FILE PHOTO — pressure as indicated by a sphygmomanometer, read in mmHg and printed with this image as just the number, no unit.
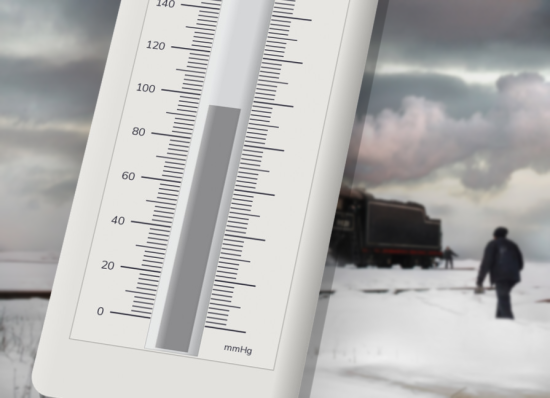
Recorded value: 96
